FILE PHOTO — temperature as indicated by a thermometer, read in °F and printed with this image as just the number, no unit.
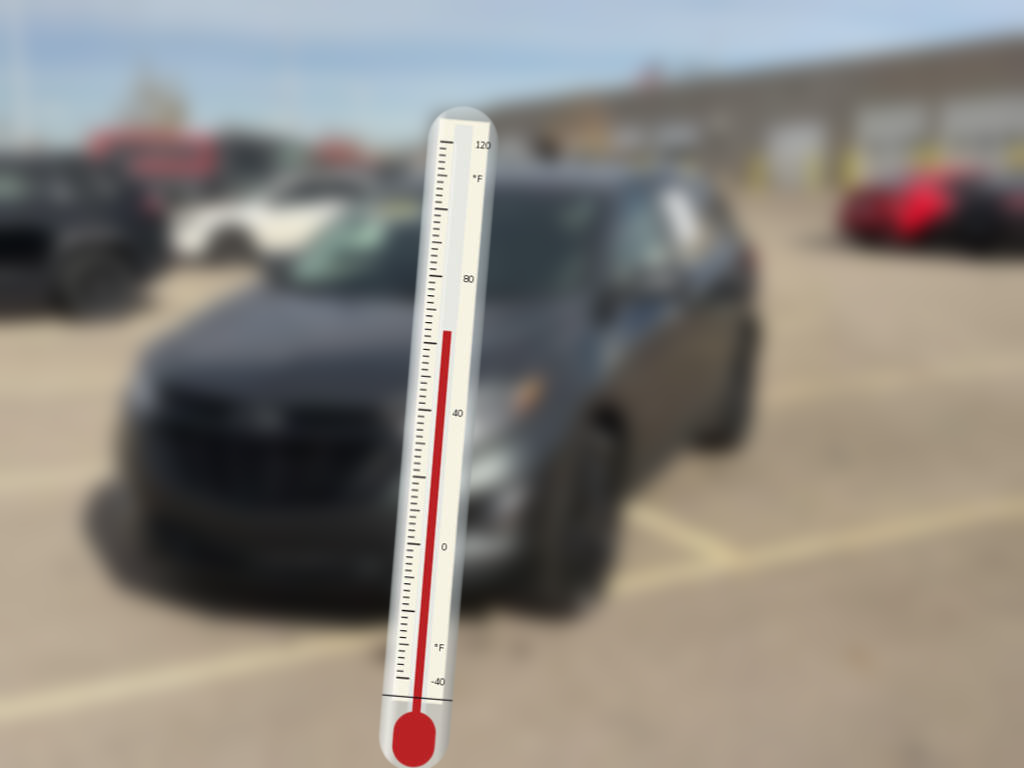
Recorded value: 64
